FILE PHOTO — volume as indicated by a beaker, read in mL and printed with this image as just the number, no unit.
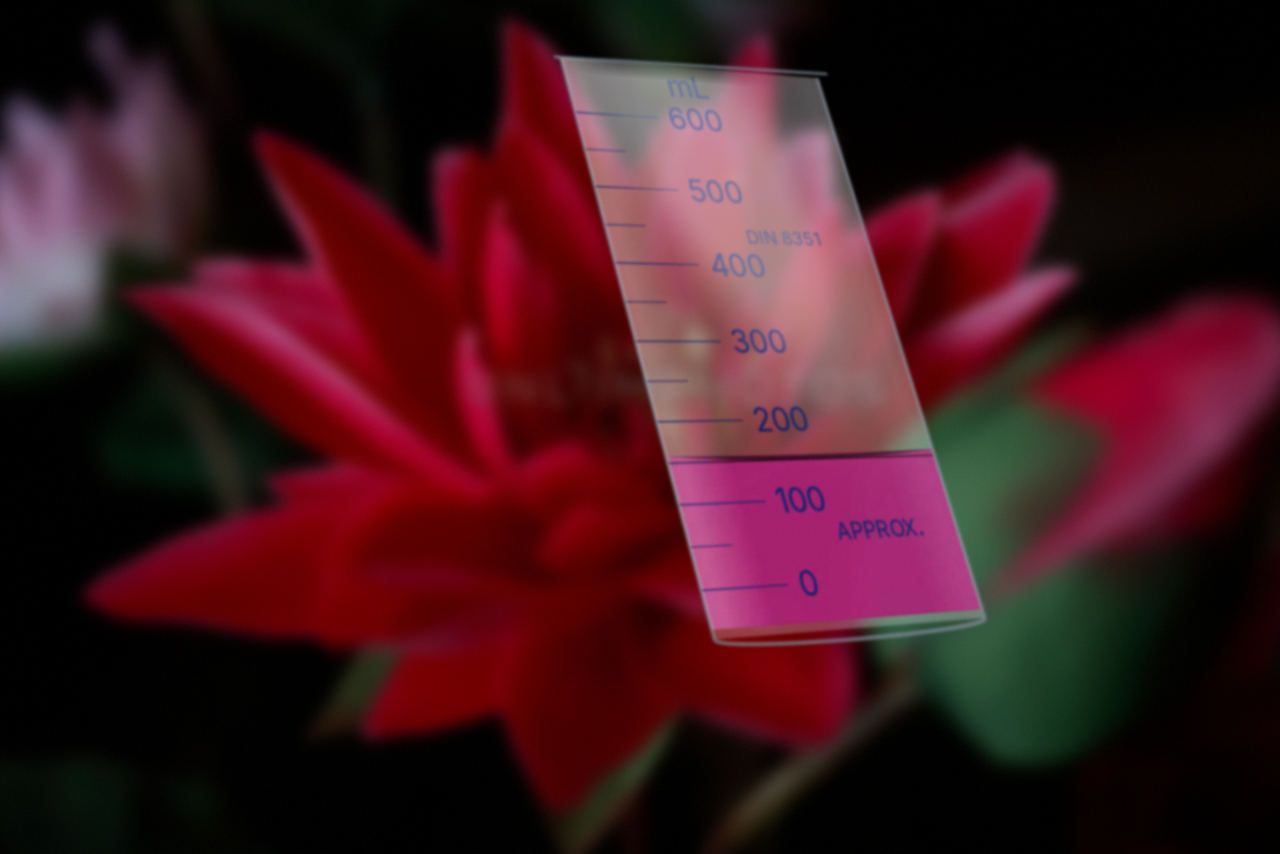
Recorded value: 150
